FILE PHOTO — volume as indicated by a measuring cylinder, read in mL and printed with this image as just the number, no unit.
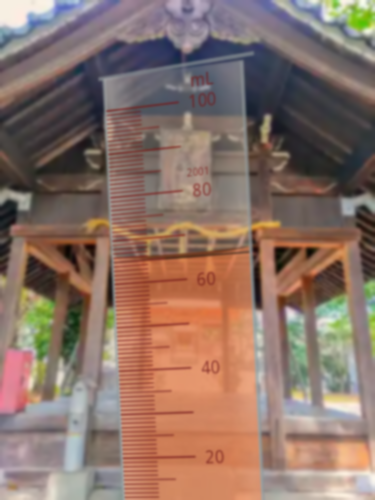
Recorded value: 65
